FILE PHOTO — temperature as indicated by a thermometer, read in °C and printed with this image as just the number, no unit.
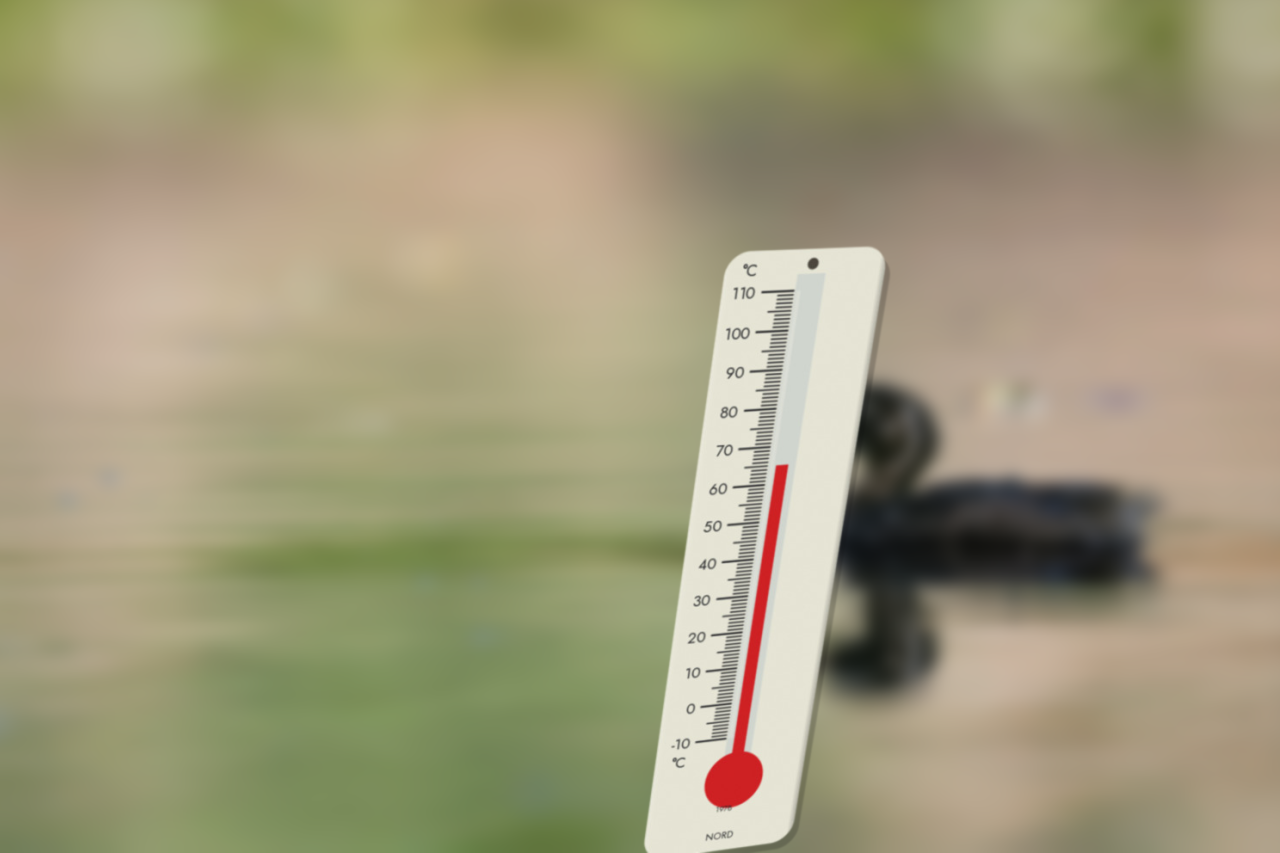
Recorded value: 65
